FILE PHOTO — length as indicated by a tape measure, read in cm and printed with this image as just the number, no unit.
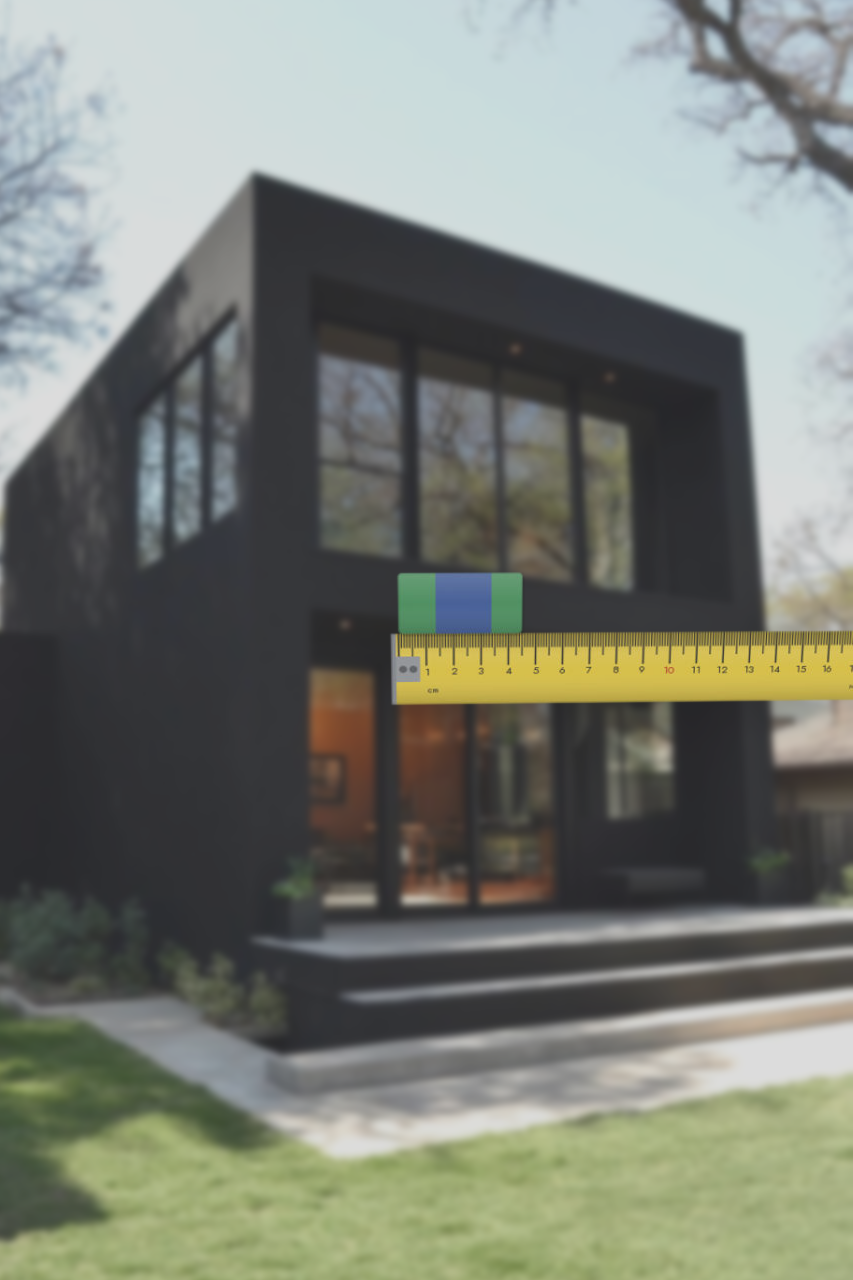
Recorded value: 4.5
